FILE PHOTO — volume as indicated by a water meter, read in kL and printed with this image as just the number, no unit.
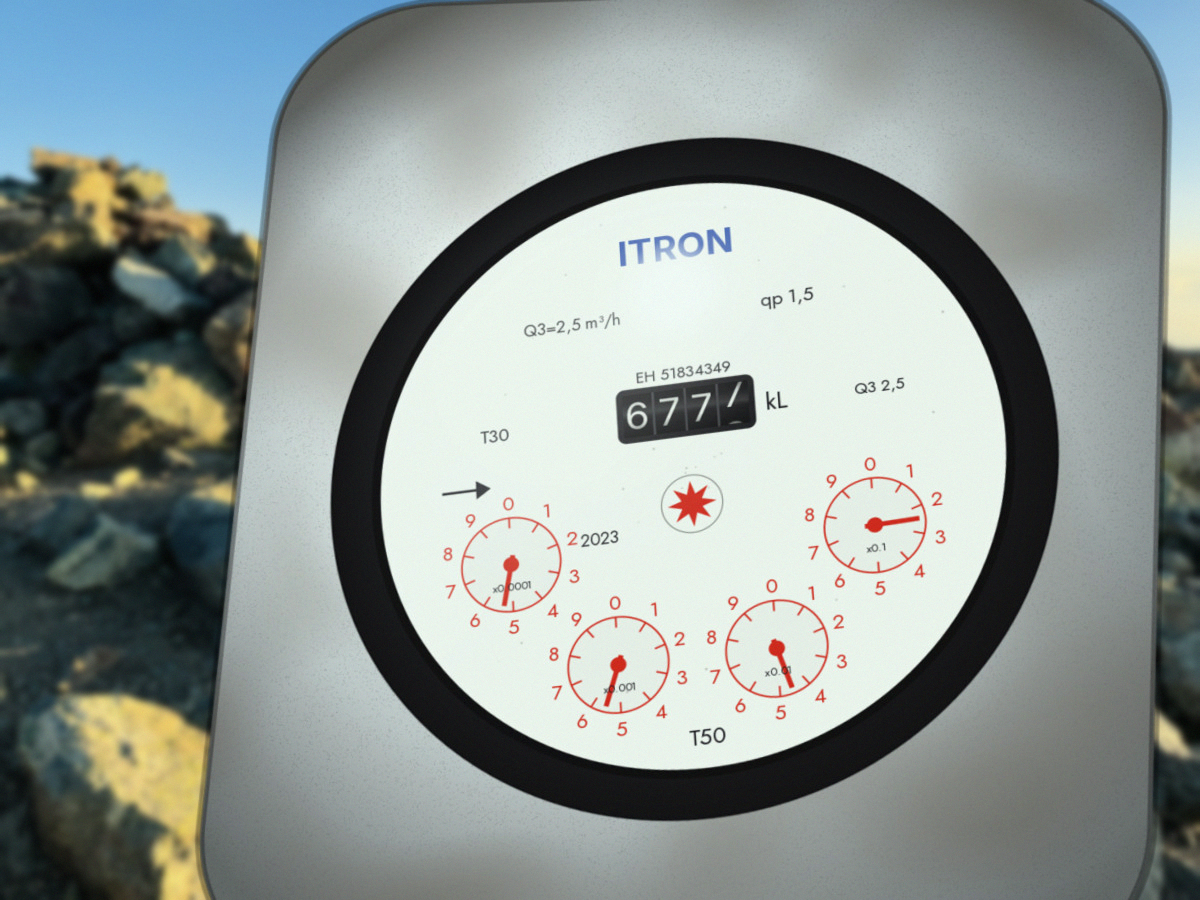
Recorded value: 6777.2455
